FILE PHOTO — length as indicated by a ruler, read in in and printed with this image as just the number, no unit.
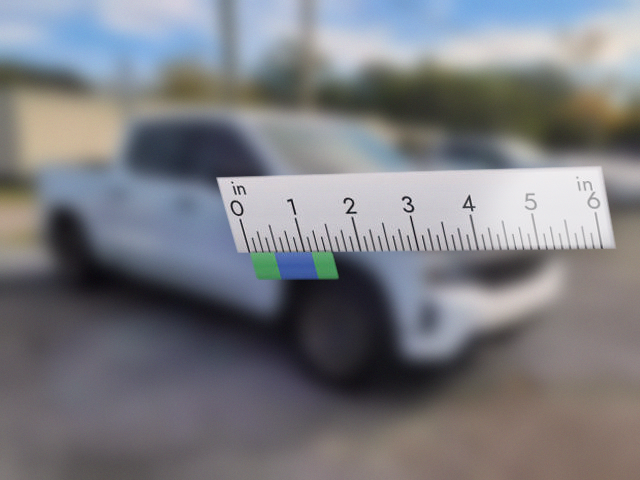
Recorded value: 1.5
